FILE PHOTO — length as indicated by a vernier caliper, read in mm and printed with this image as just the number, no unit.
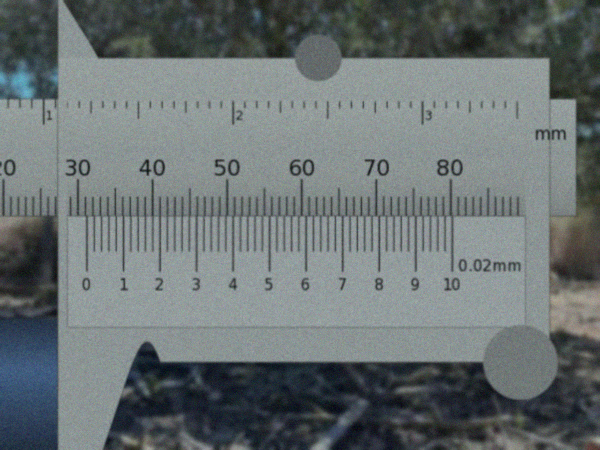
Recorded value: 31.2
